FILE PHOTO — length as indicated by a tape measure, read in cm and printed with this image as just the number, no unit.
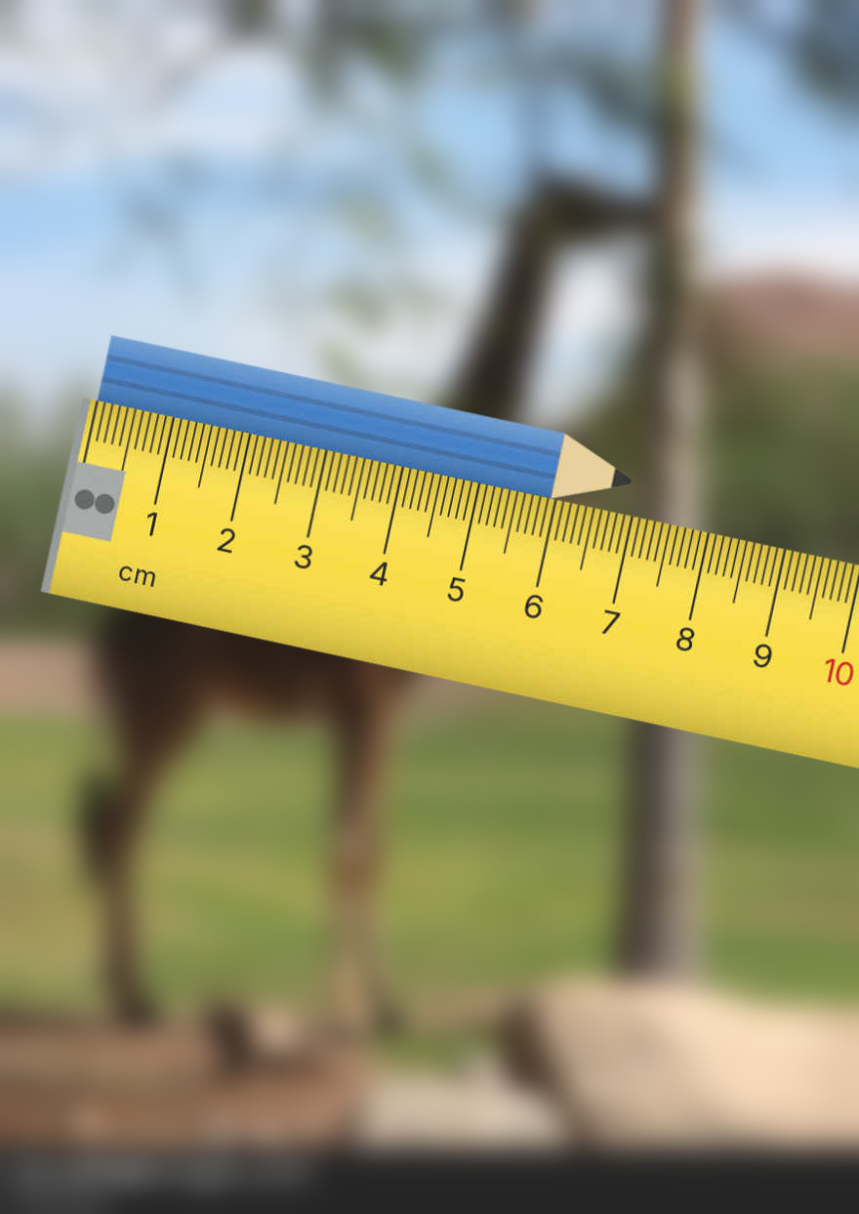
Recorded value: 6.9
